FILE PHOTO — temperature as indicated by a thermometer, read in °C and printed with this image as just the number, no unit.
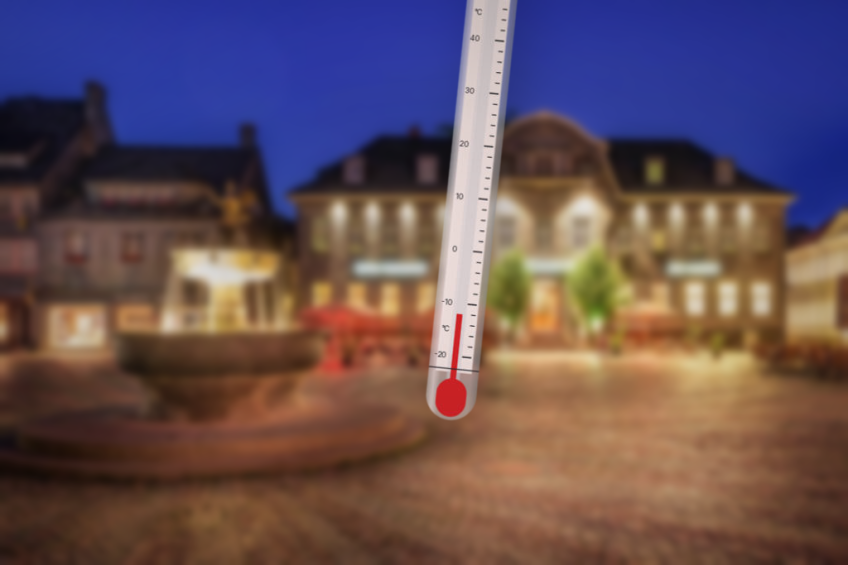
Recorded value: -12
